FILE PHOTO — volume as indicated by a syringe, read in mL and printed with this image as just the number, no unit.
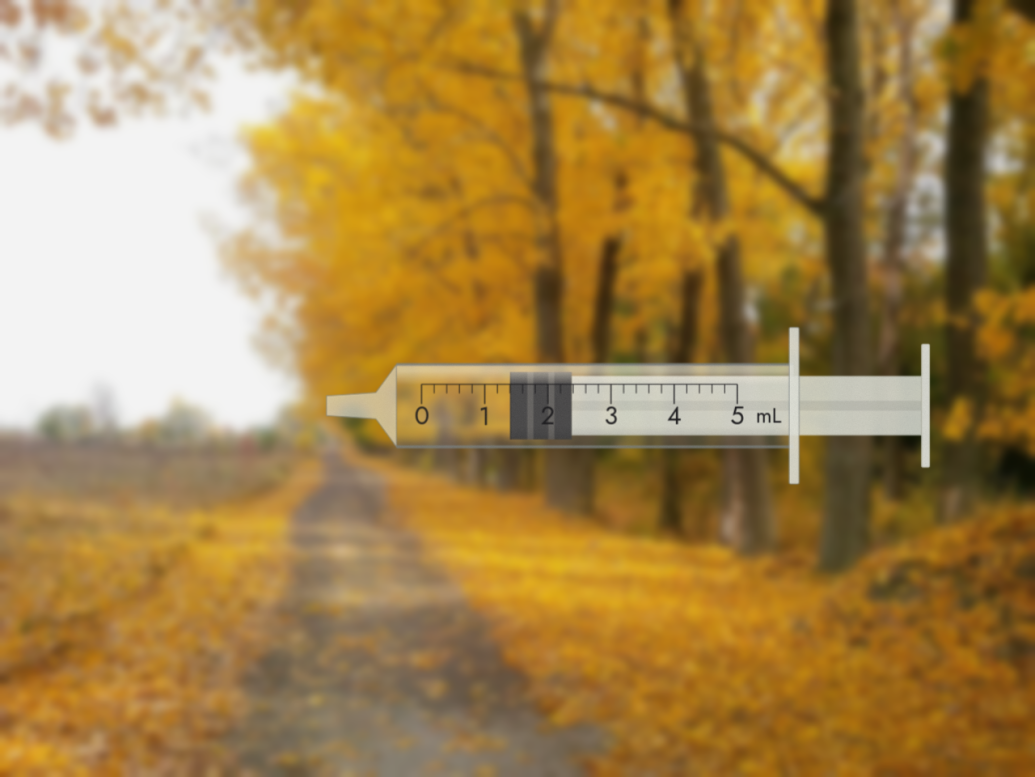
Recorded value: 1.4
